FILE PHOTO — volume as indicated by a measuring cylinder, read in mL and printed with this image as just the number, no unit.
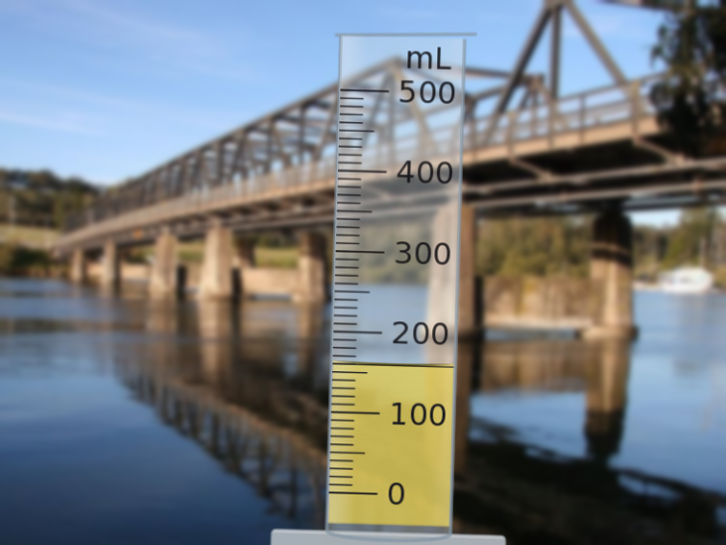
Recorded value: 160
